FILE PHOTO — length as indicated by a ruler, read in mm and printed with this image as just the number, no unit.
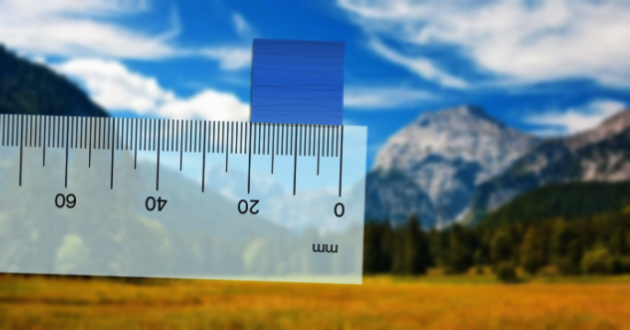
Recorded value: 20
